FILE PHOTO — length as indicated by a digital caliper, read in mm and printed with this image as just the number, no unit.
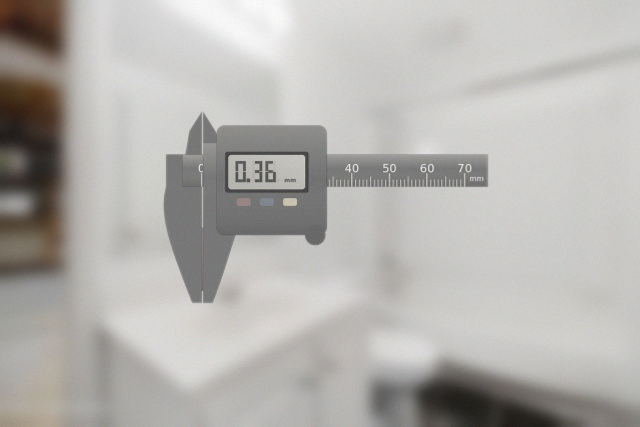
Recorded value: 0.36
